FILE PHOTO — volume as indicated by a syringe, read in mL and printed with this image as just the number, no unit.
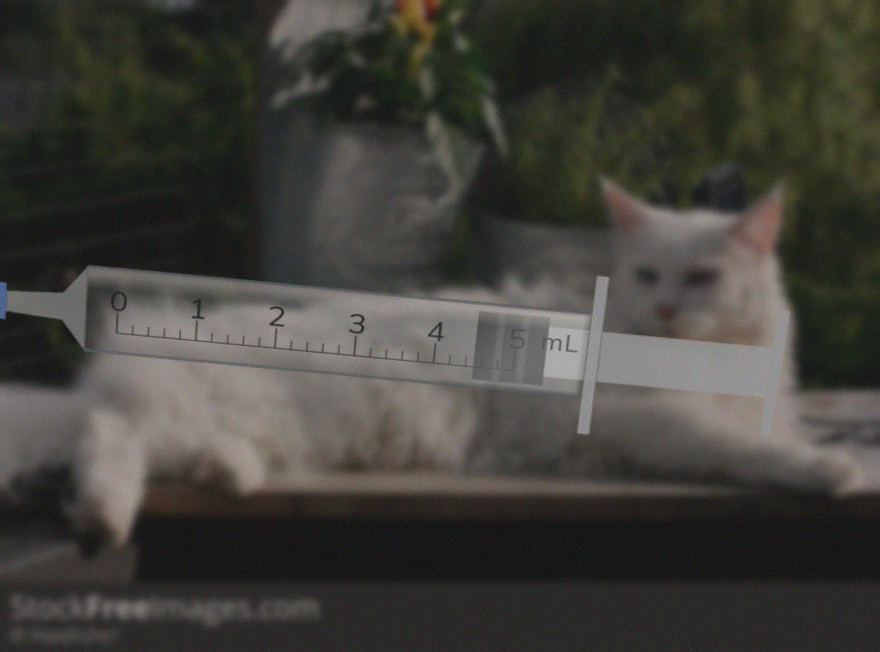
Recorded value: 4.5
